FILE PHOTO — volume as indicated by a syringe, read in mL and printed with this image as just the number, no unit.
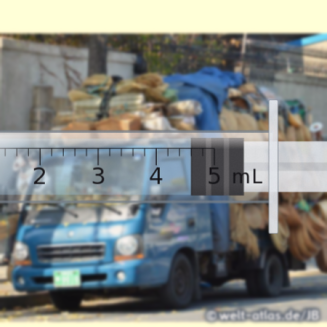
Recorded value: 4.6
